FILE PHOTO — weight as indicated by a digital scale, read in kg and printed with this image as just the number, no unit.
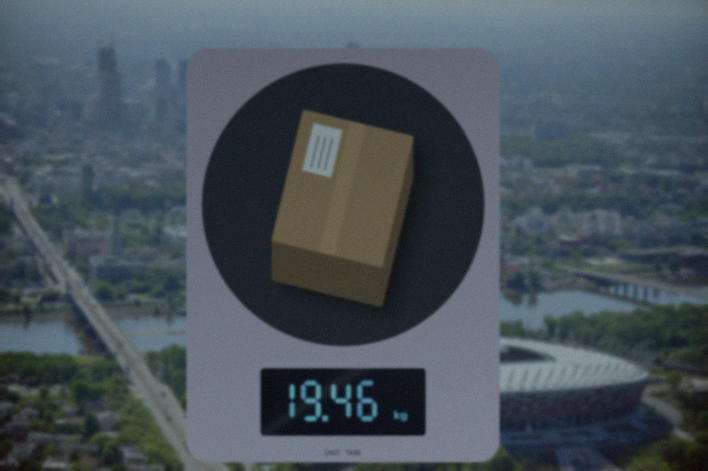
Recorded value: 19.46
